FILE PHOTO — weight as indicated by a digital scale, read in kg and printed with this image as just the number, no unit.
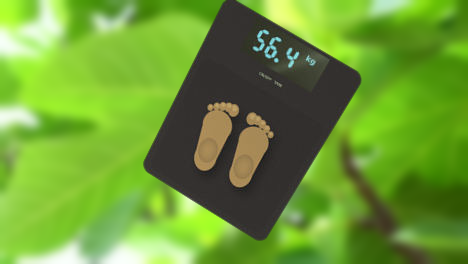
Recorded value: 56.4
